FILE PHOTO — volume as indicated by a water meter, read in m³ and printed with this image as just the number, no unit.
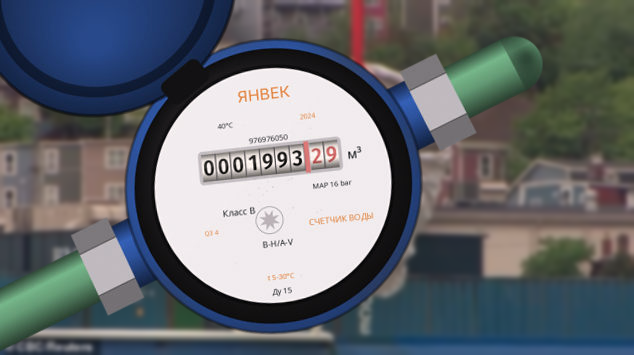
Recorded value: 1993.29
